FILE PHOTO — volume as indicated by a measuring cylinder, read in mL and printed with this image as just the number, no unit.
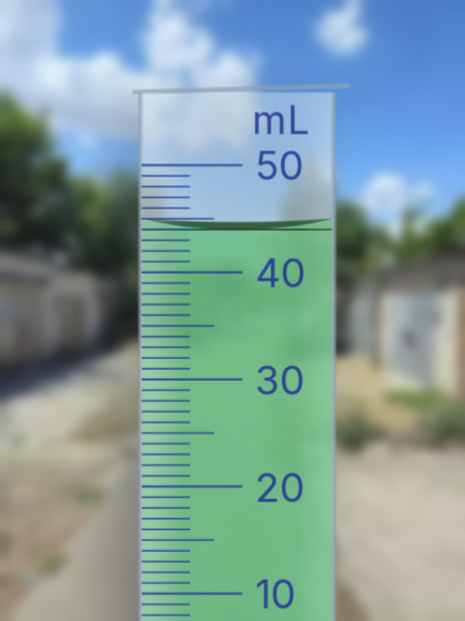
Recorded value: 44
